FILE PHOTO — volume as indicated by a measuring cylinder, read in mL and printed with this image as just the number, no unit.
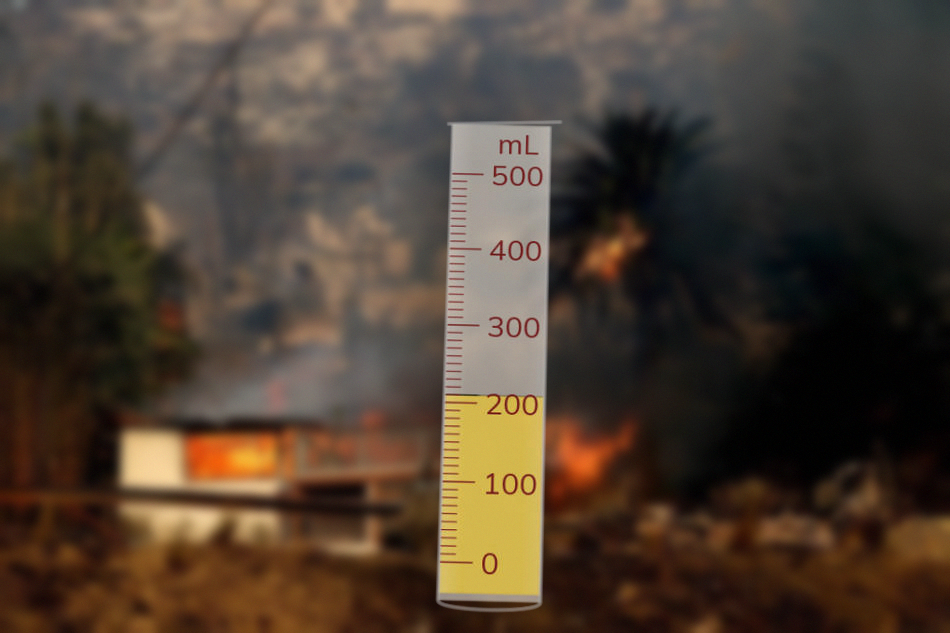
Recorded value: 210
